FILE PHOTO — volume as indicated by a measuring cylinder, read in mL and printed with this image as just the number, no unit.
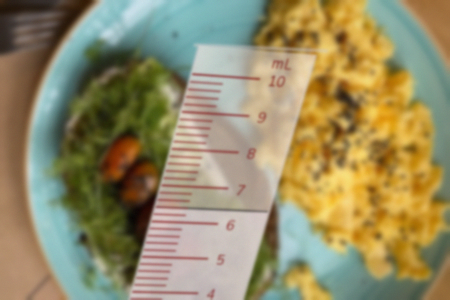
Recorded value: 6.4
